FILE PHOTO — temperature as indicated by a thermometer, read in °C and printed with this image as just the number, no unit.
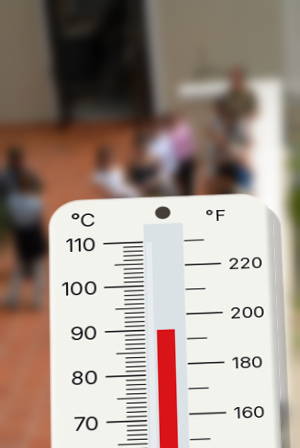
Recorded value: 90
